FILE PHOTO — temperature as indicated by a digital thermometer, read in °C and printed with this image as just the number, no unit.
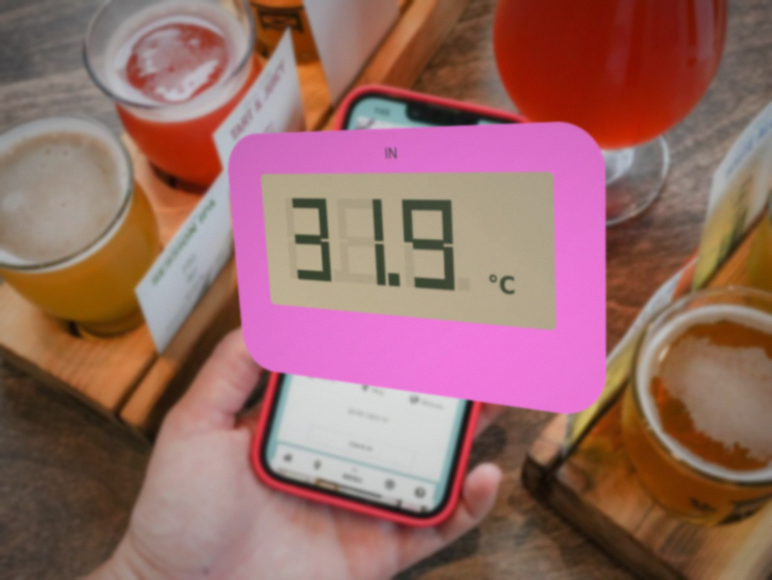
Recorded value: 31.9
